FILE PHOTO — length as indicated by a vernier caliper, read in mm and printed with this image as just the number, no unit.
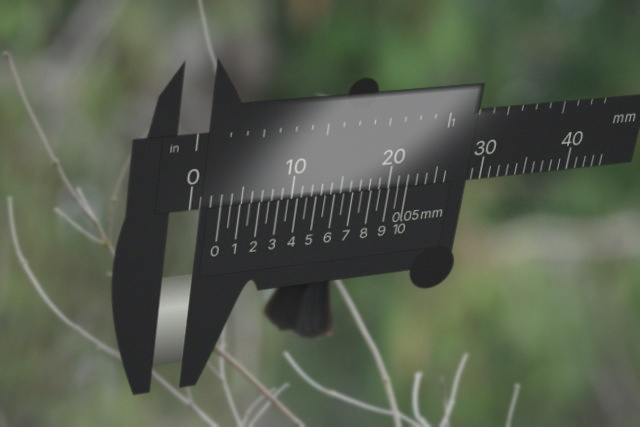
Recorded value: 3.0
